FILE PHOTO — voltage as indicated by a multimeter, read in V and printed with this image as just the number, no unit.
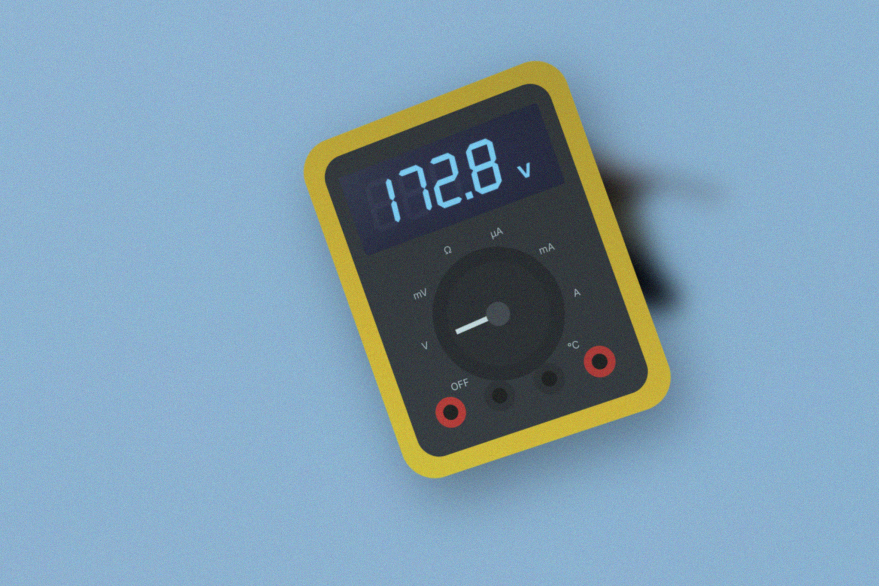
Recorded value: 172.8
